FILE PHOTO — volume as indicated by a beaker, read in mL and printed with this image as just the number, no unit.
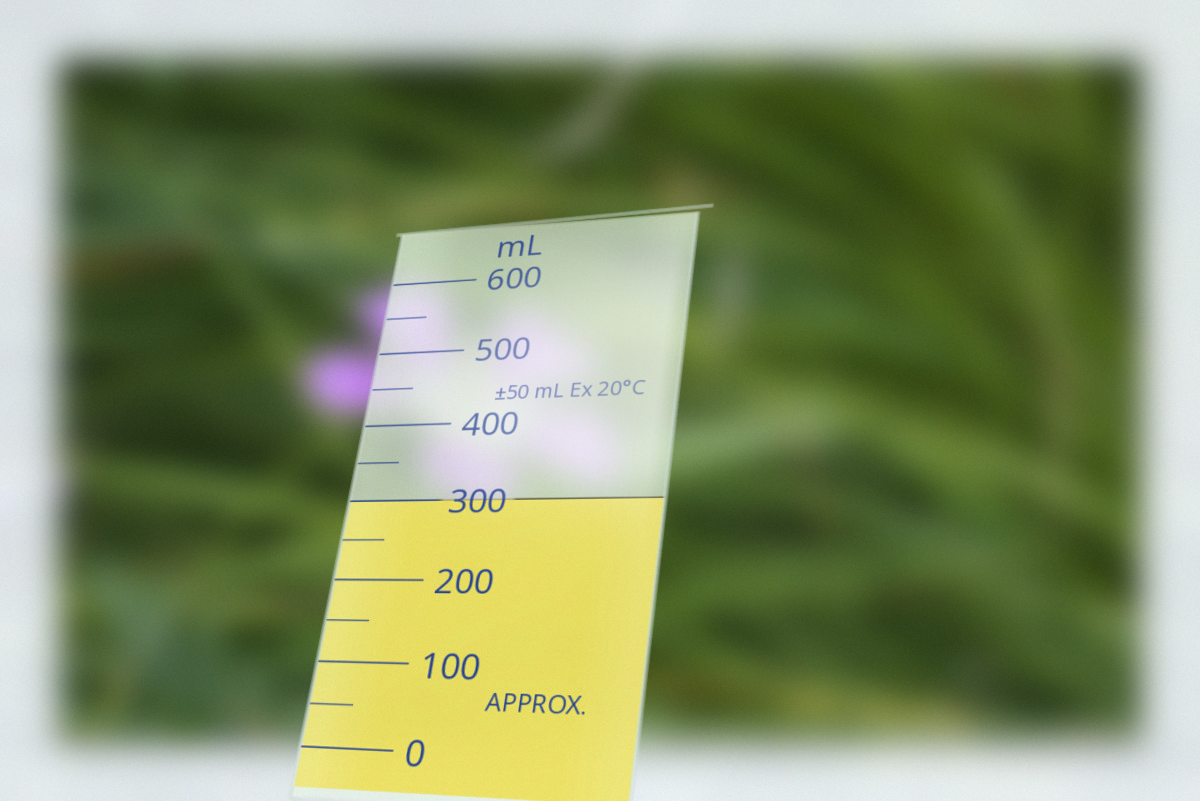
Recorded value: 300
